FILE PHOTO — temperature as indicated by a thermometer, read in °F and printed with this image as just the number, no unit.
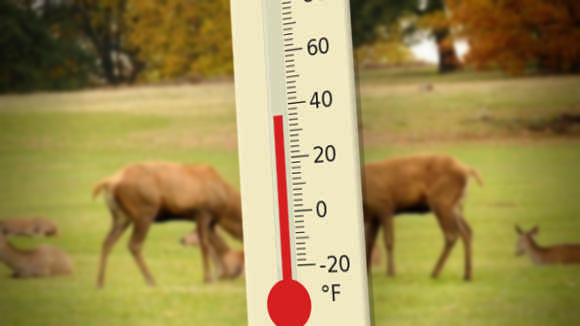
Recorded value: 36
